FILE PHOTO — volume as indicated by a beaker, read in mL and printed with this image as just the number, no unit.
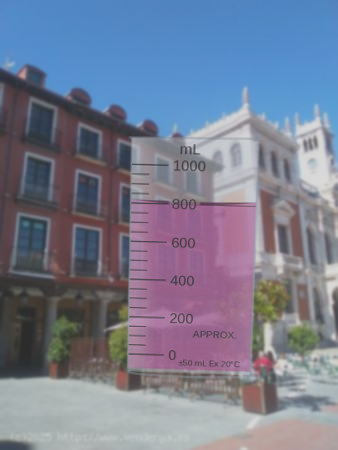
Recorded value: 800
